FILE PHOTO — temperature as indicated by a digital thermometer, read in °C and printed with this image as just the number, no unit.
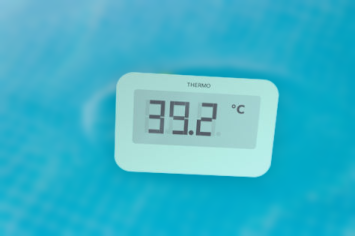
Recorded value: 39.2
